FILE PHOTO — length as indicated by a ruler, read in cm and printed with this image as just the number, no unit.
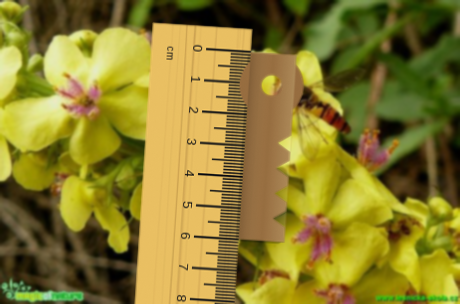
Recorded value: 6
